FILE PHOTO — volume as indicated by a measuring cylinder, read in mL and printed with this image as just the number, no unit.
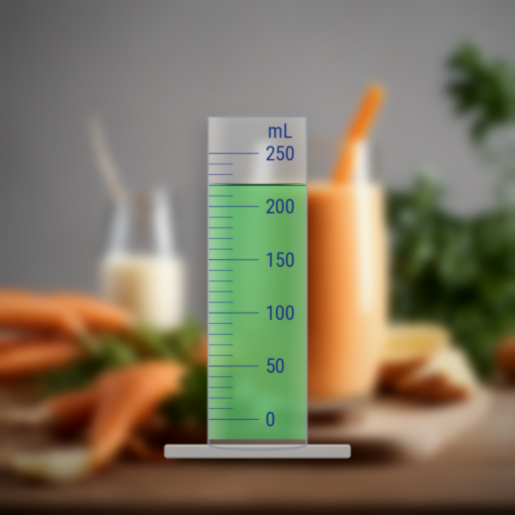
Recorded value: 220
